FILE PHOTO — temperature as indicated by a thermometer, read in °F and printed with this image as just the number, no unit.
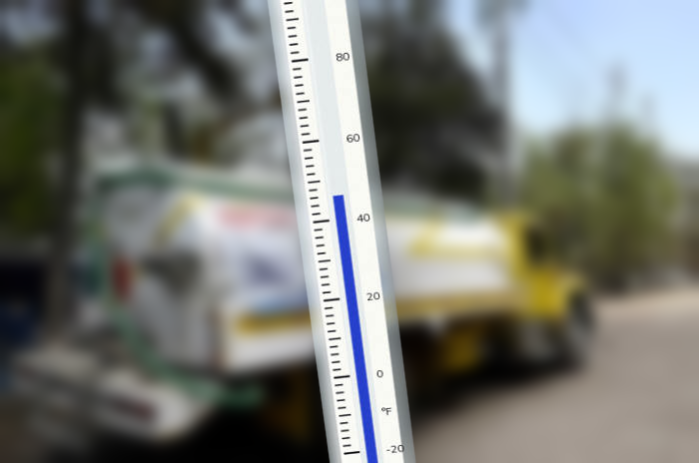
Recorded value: 46
